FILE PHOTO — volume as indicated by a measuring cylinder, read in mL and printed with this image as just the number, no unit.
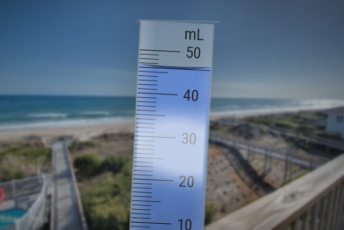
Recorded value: 46
